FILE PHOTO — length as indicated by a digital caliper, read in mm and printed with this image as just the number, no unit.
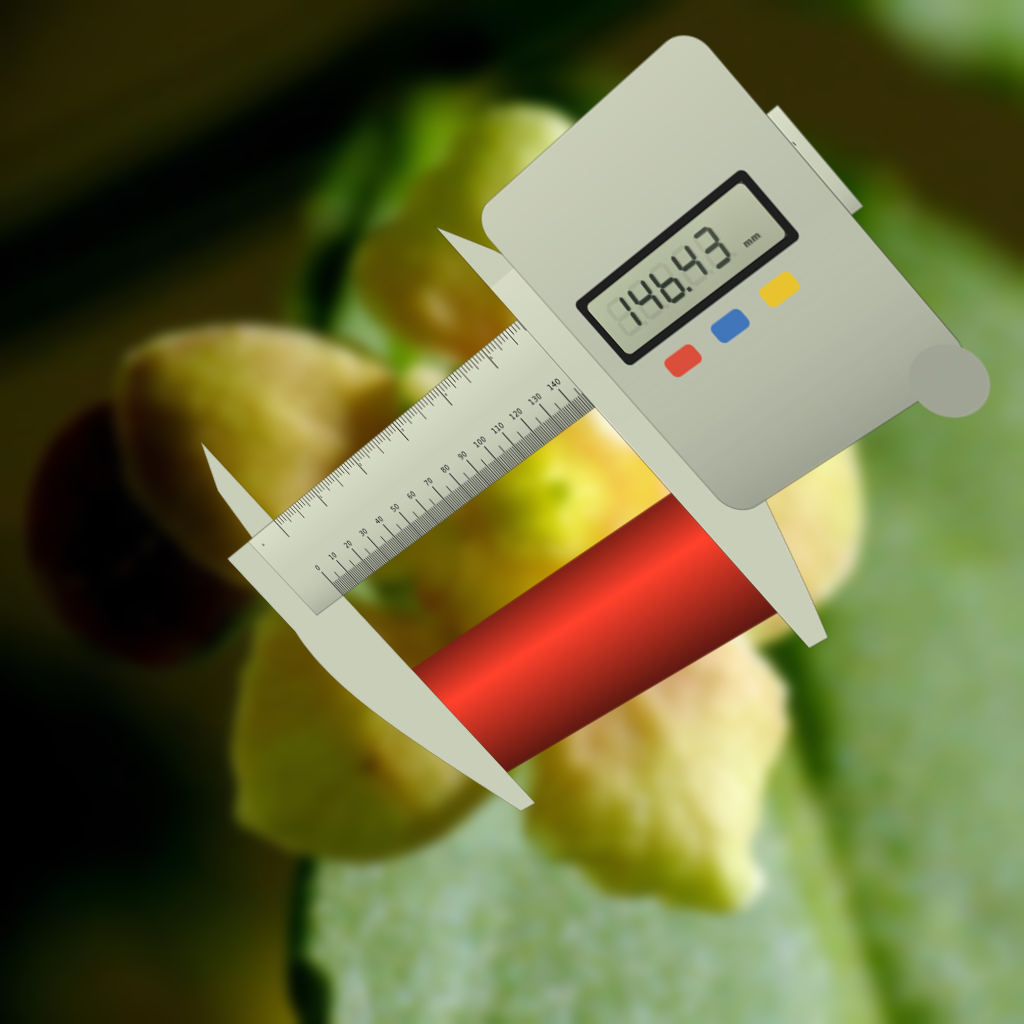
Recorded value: 146.43
